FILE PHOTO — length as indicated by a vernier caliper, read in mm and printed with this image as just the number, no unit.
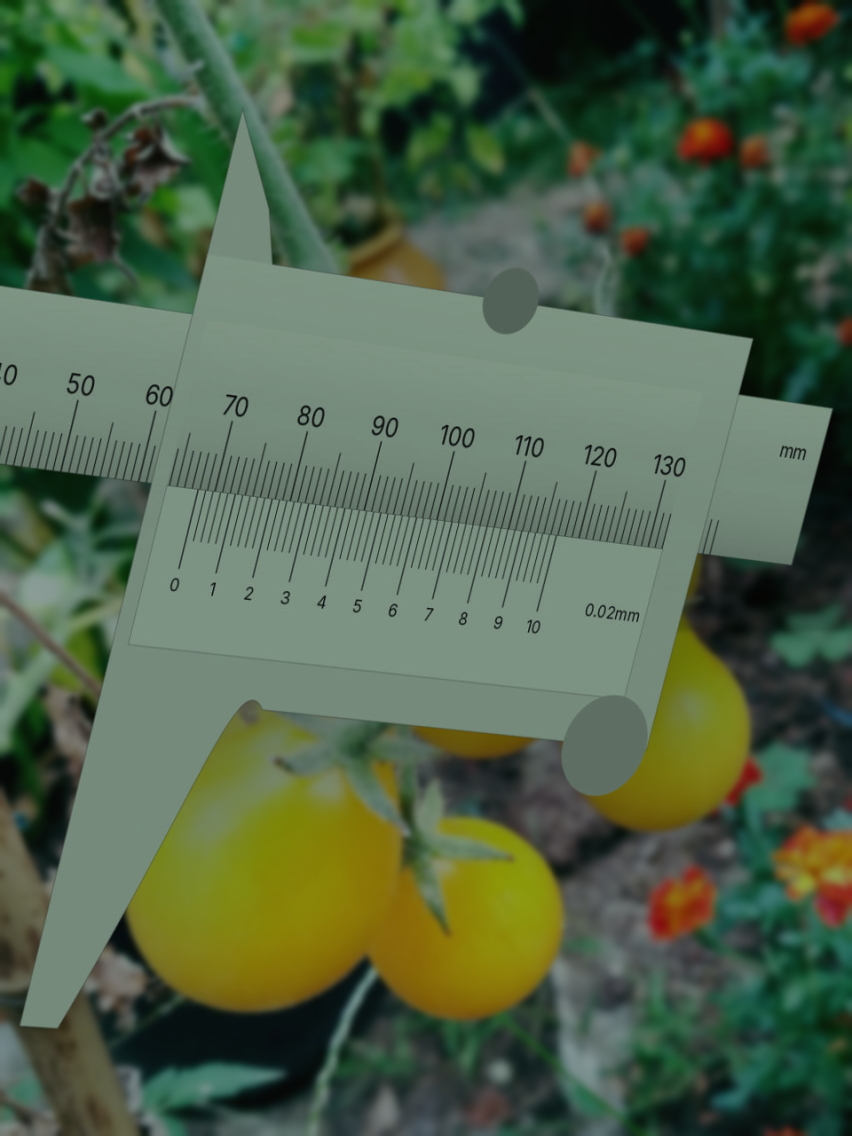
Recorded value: 67.8
